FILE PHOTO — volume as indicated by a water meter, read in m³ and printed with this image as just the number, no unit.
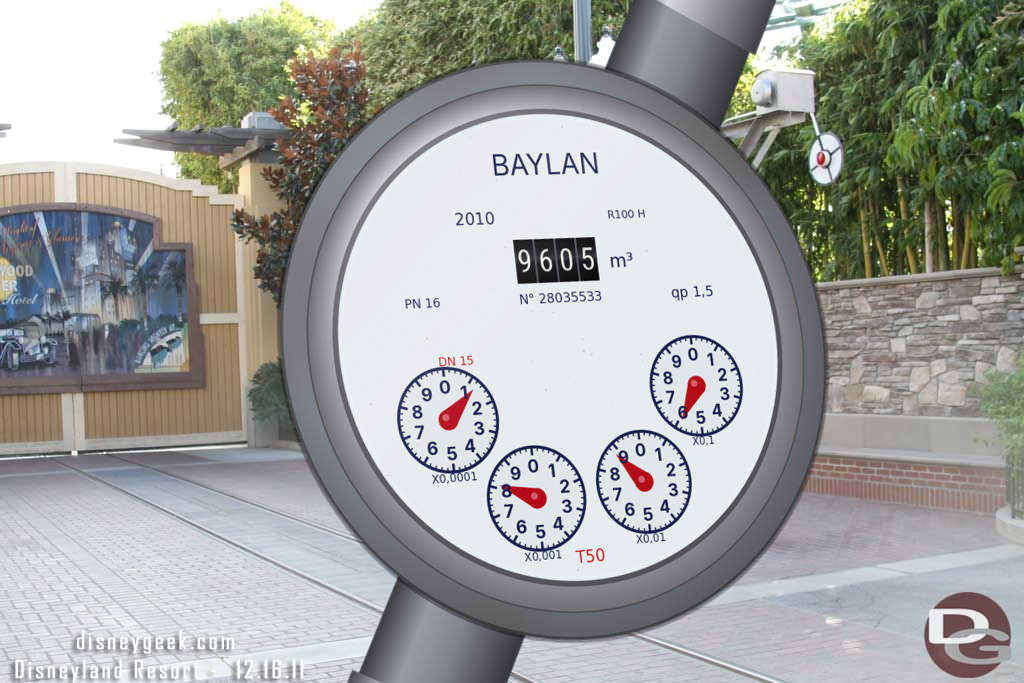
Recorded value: 9605.5881
